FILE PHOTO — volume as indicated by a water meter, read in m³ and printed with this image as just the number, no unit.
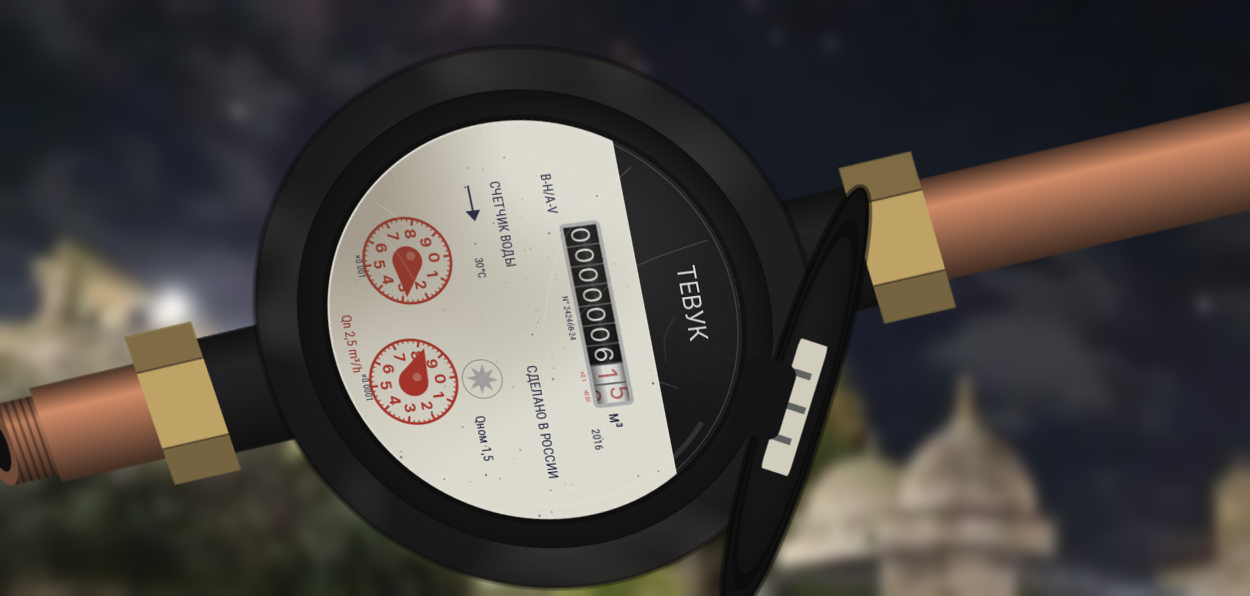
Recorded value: 6.1528
